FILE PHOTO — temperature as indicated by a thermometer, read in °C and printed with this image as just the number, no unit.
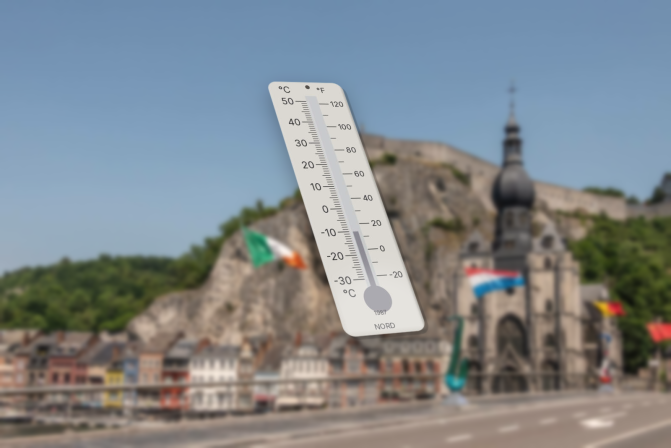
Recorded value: -10
